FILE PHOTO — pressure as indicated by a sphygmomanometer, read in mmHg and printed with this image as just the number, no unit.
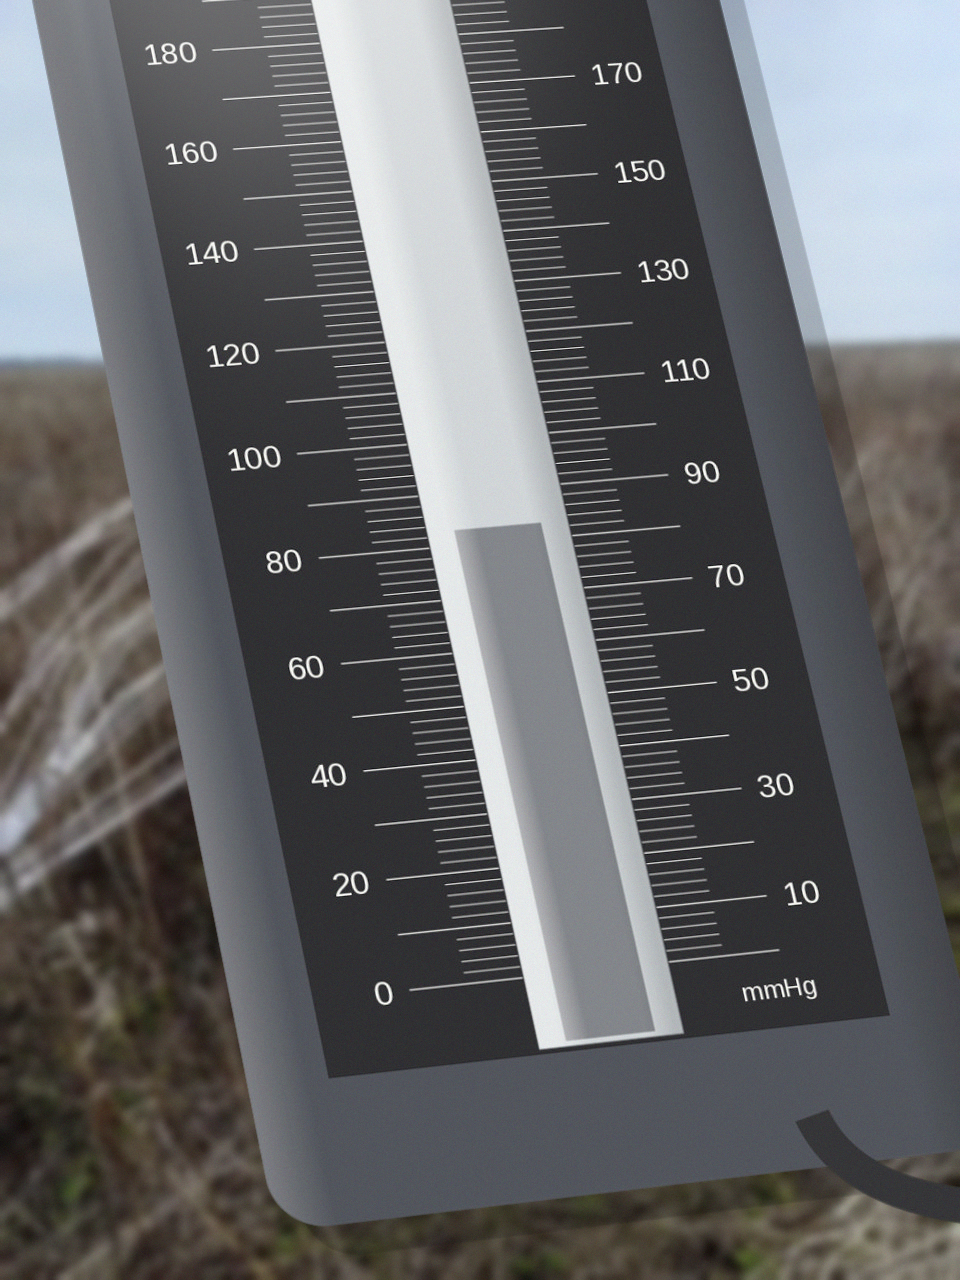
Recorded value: 83
